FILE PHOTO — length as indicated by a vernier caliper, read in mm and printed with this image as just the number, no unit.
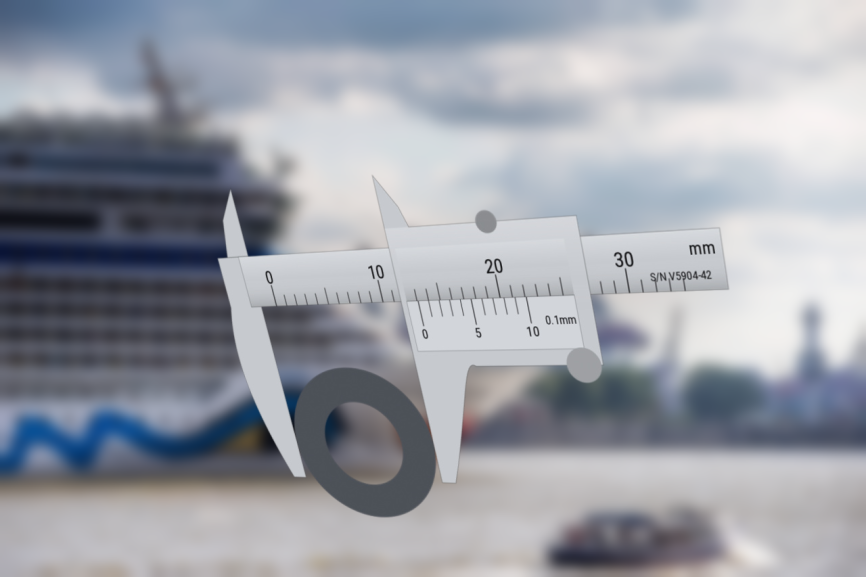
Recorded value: 13.1
